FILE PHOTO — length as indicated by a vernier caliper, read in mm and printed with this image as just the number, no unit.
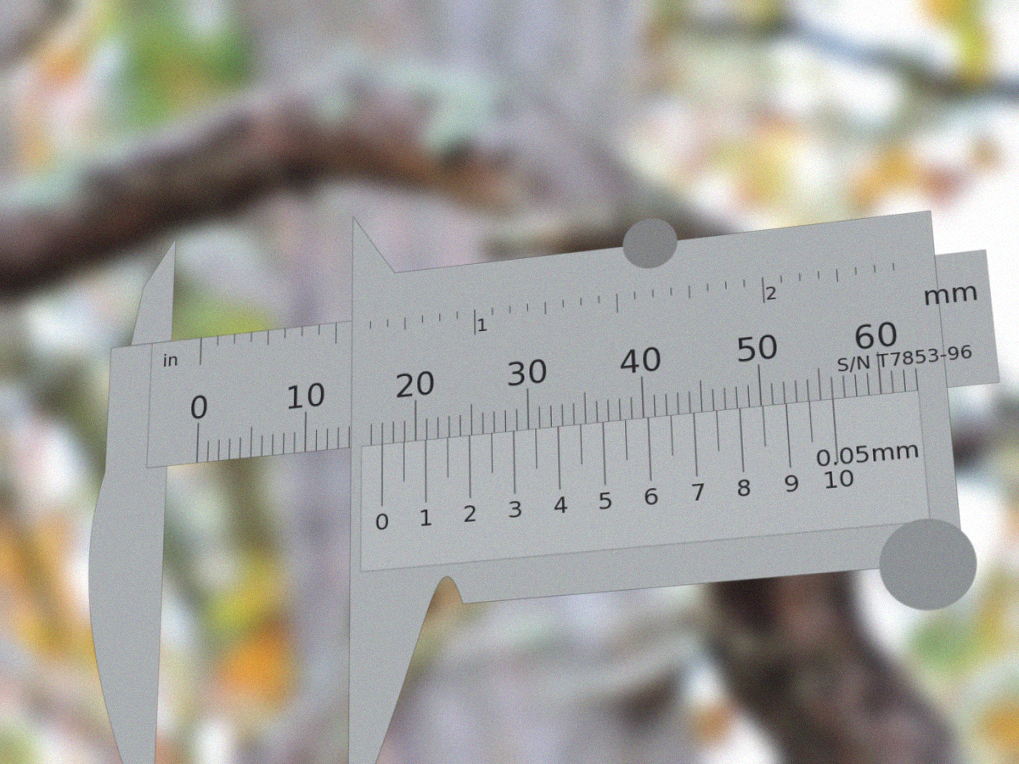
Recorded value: 17.0
